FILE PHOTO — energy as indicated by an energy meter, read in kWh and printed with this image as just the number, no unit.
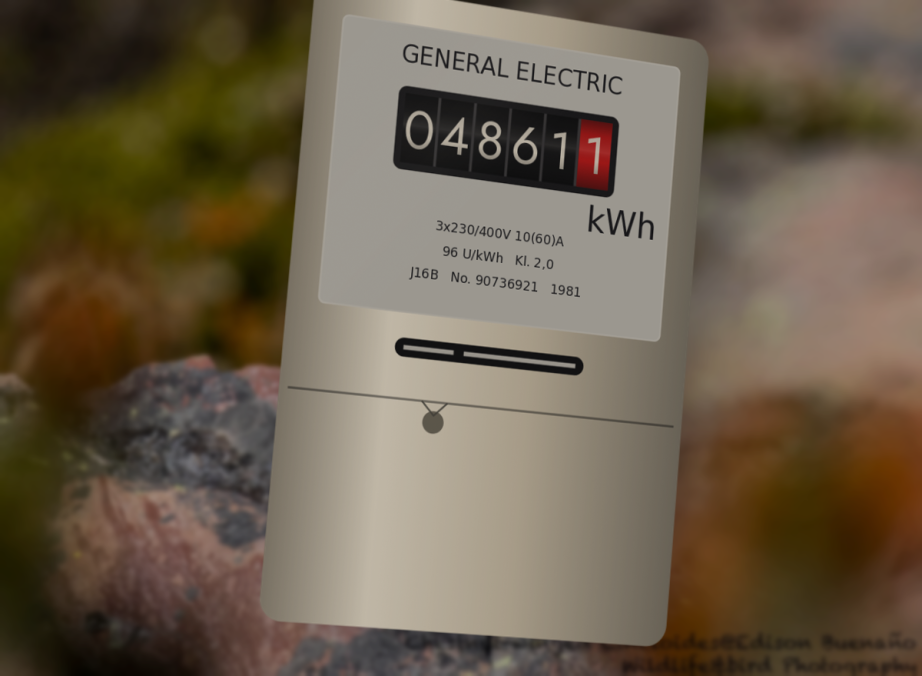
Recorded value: 4861.1
